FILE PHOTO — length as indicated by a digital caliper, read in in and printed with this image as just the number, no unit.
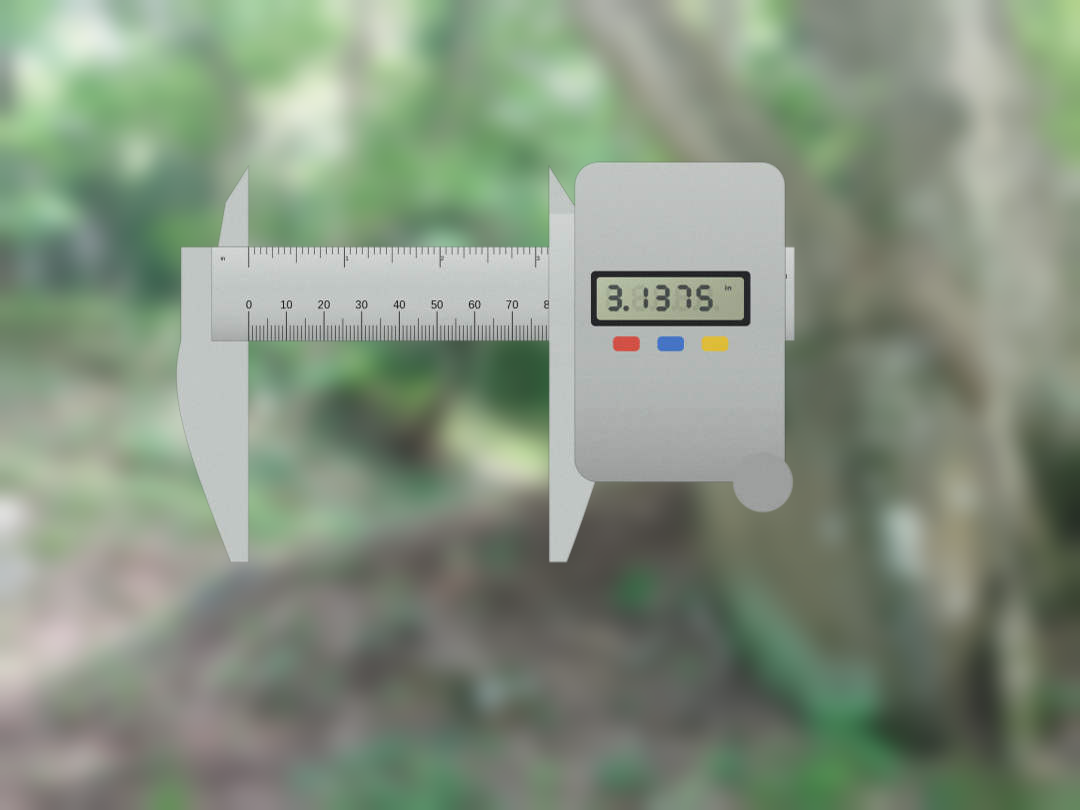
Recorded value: 3.1375
